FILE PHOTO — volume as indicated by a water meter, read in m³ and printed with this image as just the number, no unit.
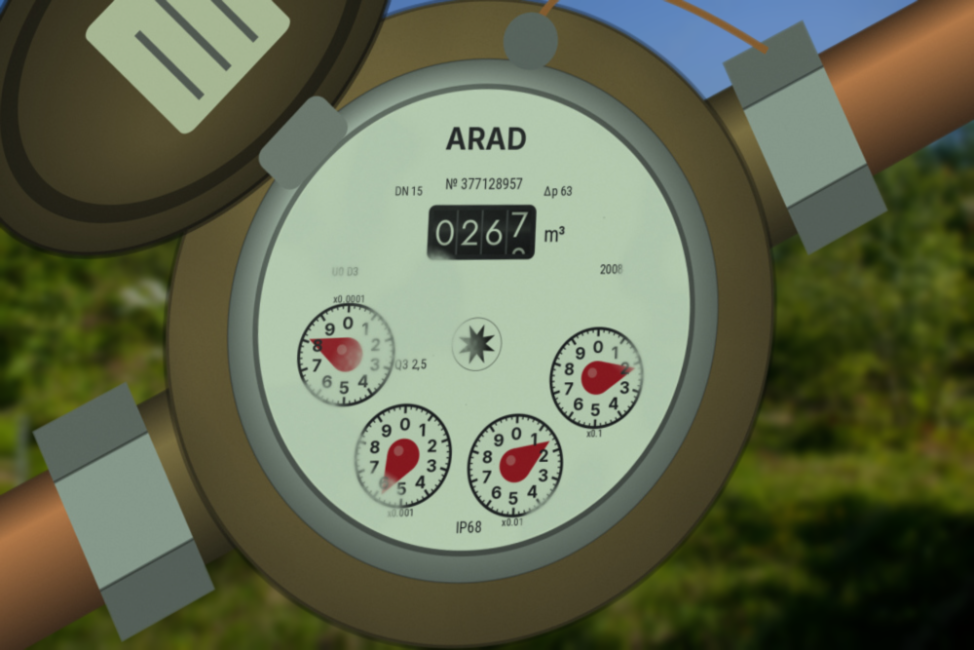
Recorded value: 267.2158
